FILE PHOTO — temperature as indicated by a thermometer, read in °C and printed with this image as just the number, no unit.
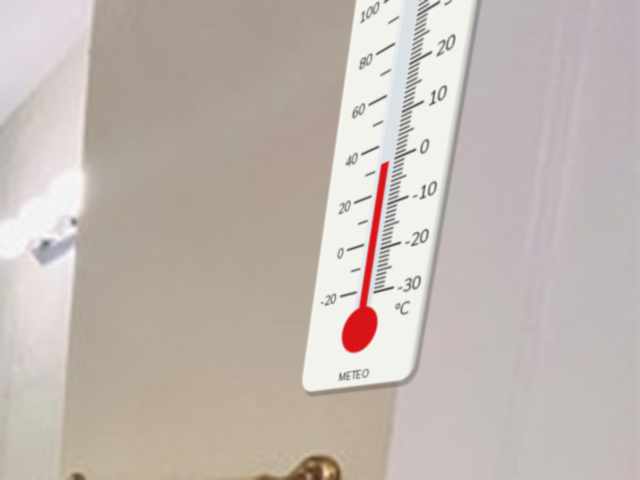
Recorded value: 0
